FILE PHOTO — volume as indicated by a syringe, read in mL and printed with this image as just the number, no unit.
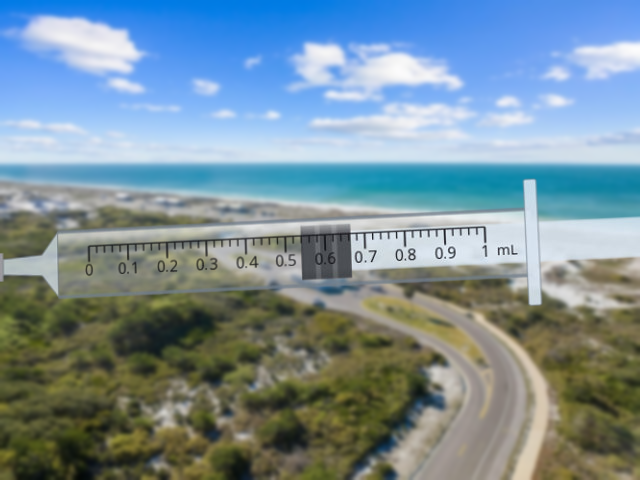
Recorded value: 0.54
